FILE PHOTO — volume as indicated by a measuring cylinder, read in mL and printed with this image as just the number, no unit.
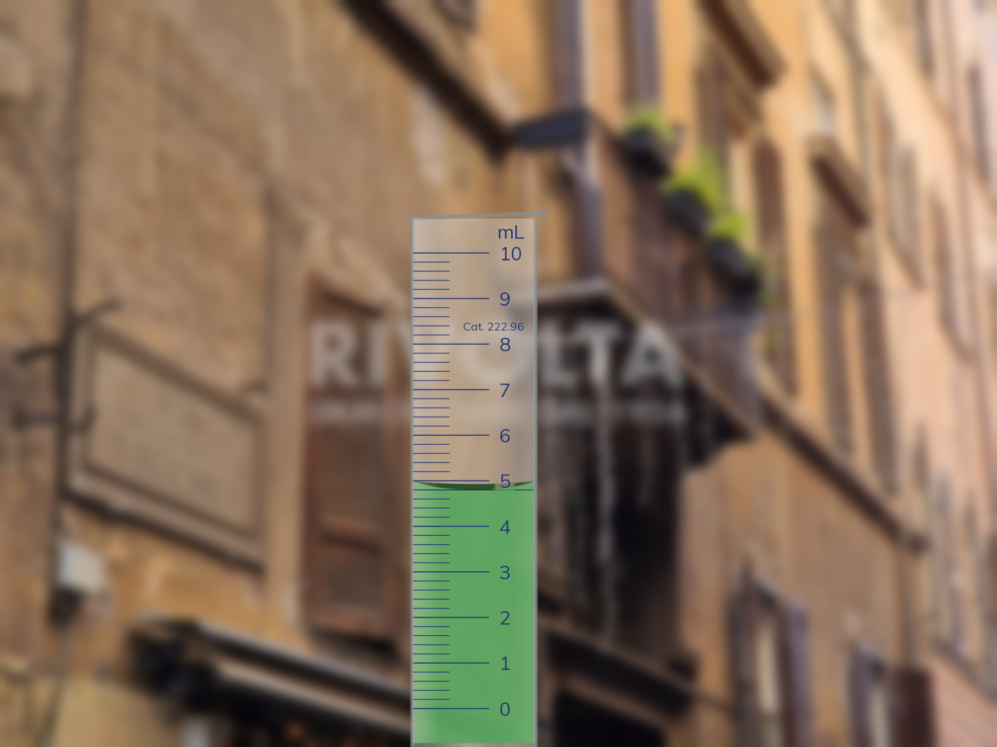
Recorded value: 4.8
